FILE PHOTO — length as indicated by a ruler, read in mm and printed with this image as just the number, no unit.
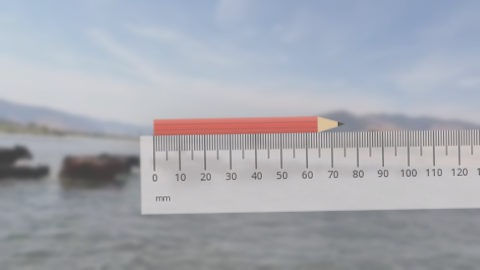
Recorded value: 75
